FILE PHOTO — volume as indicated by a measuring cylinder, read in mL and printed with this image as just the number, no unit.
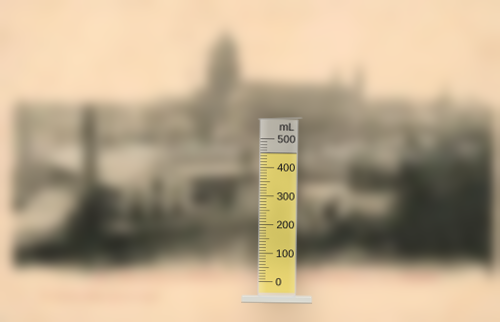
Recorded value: 450
